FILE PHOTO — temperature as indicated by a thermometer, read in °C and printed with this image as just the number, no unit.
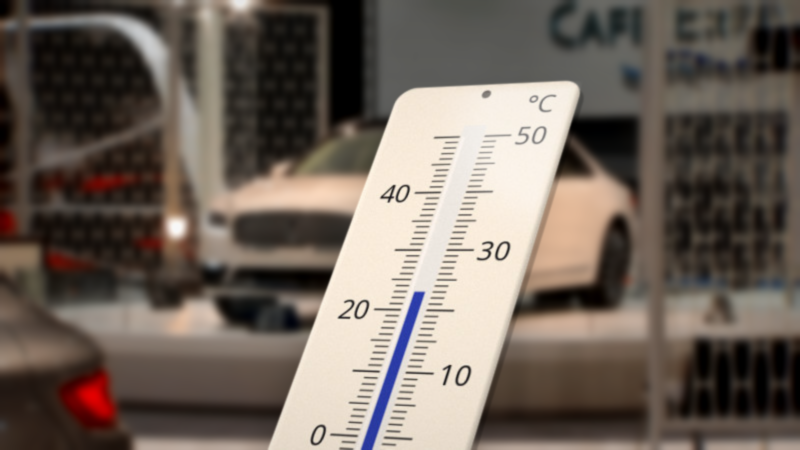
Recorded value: 23
